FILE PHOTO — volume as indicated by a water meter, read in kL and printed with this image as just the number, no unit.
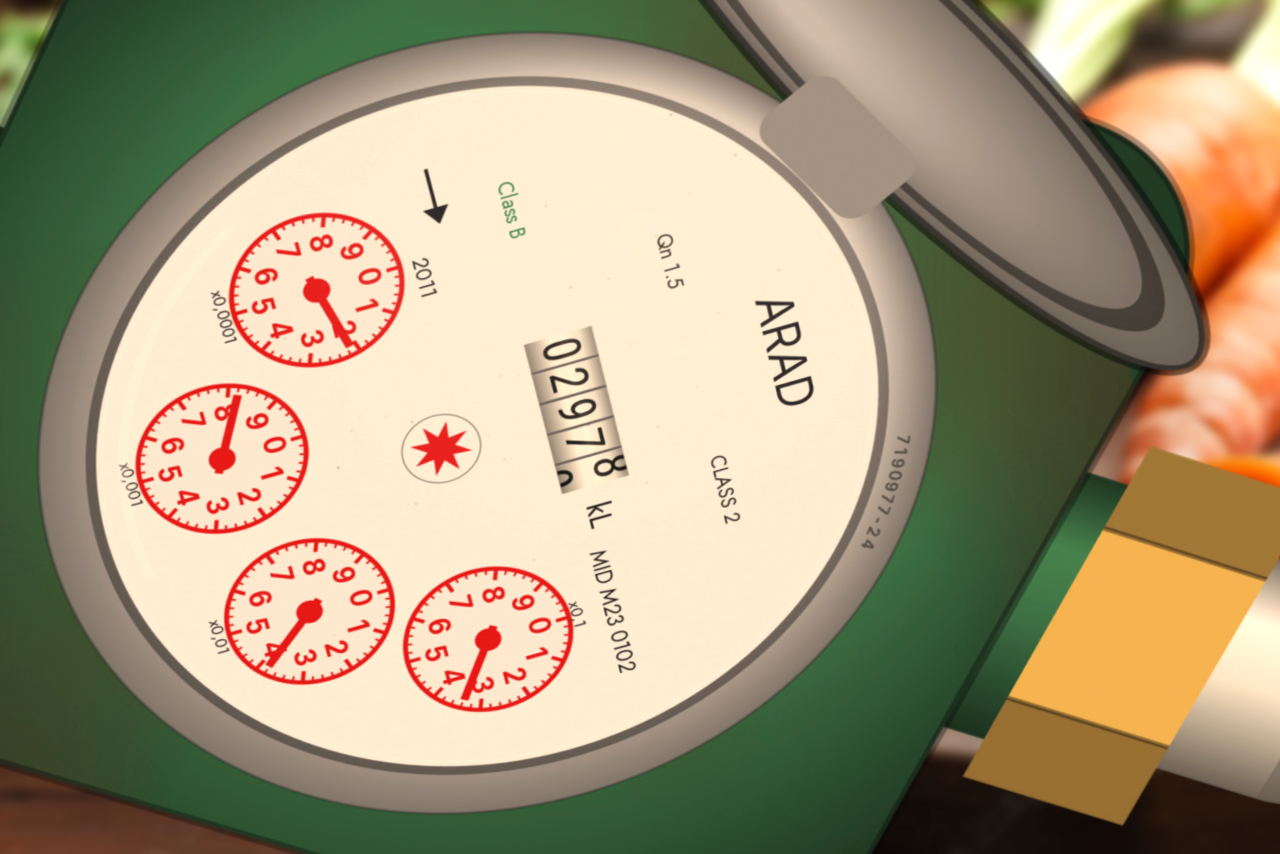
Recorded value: 2978.3382
